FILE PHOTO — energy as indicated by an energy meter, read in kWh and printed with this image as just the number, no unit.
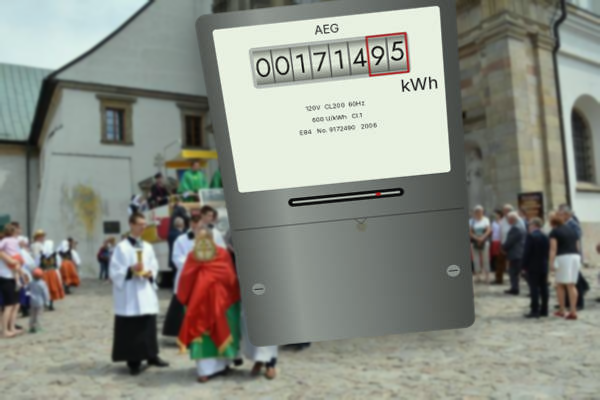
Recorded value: 1714.95
